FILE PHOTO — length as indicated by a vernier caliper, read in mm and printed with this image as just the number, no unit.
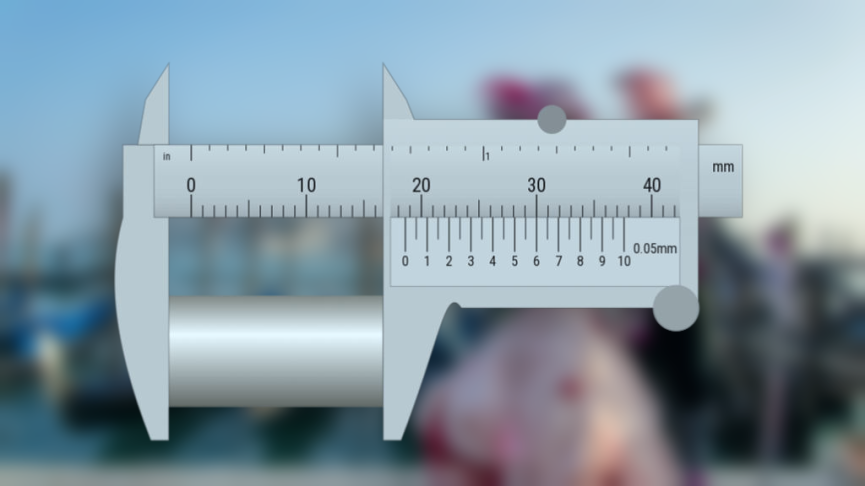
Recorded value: 18.6
